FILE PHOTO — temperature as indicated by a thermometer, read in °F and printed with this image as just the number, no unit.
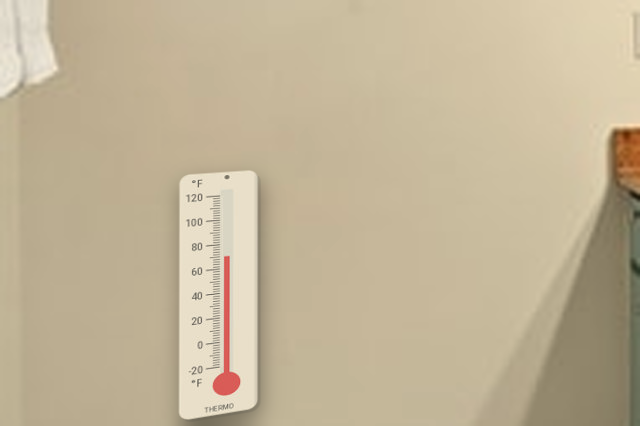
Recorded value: 70
